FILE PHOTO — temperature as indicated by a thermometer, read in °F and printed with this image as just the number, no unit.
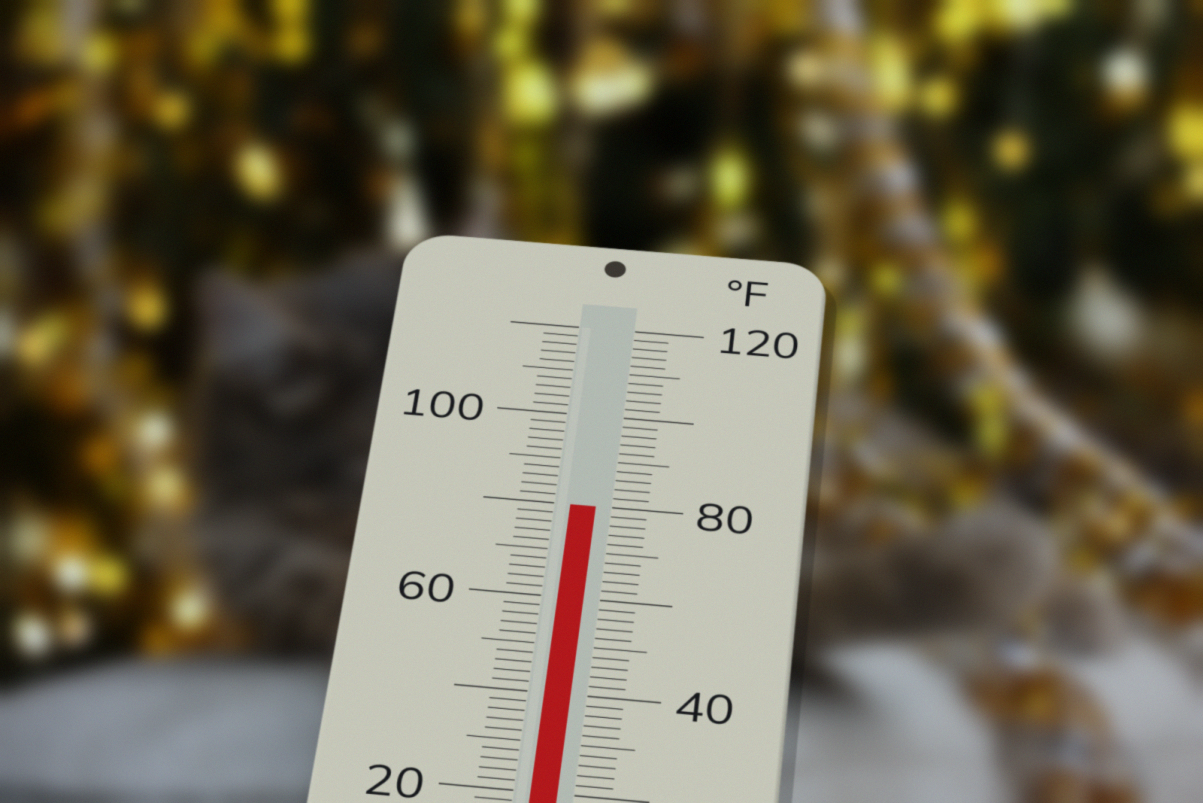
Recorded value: 80
